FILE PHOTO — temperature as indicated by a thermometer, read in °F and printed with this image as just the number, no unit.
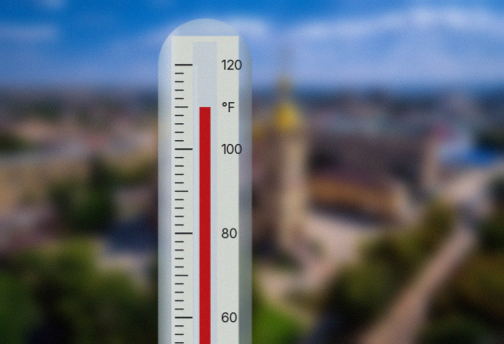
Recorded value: 110
